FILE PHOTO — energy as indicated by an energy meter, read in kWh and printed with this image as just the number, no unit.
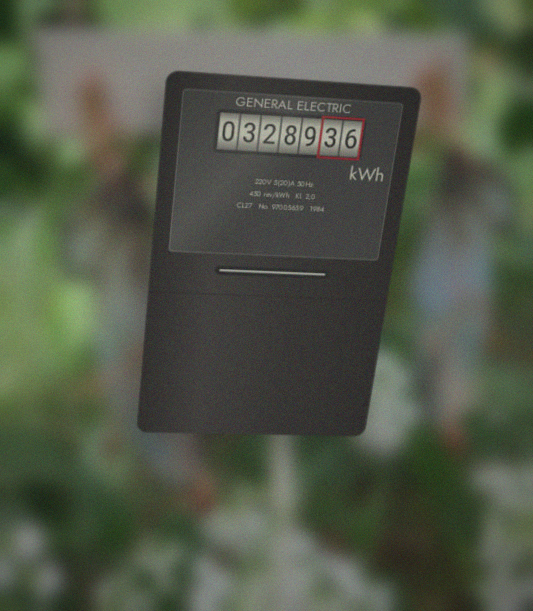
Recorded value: 3289.36
